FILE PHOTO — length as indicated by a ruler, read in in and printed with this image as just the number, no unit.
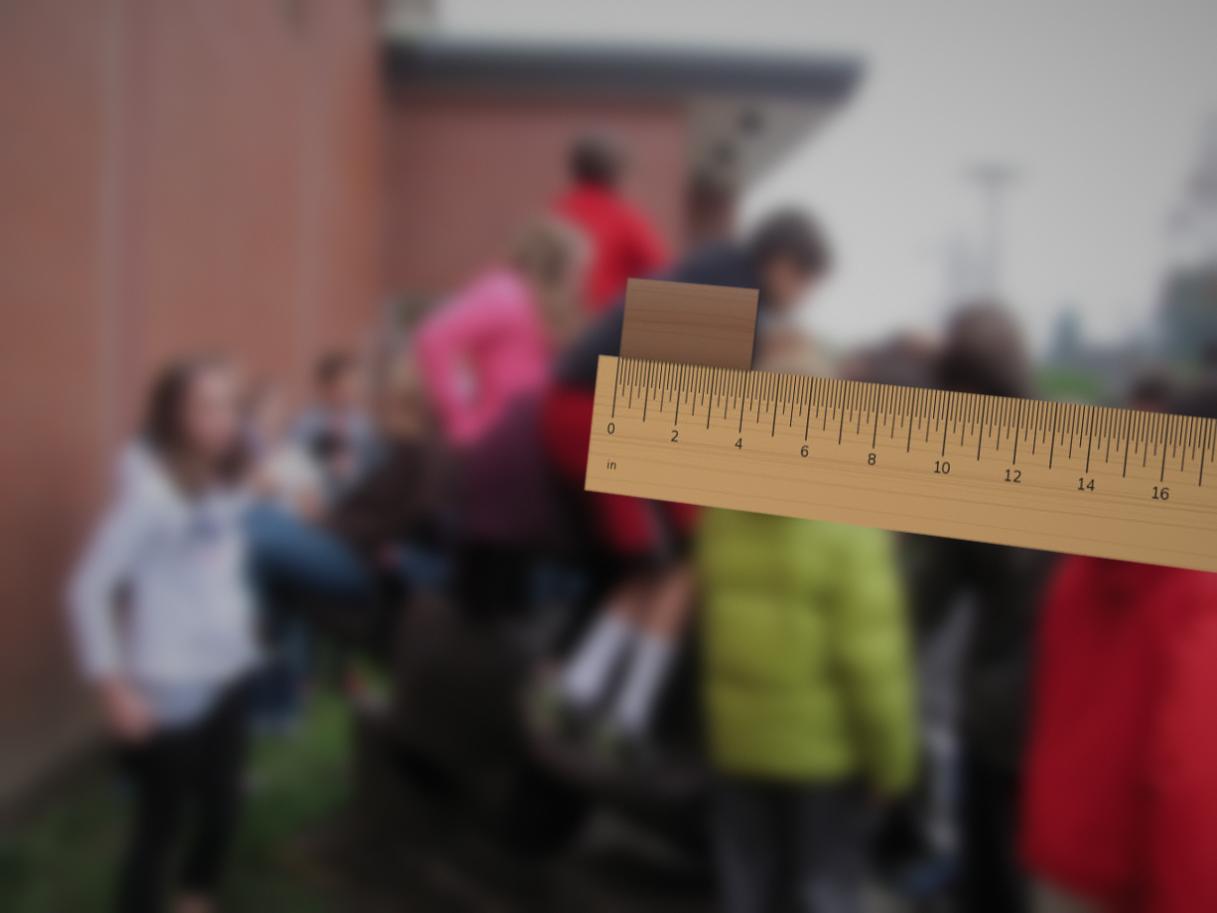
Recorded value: 4.125
